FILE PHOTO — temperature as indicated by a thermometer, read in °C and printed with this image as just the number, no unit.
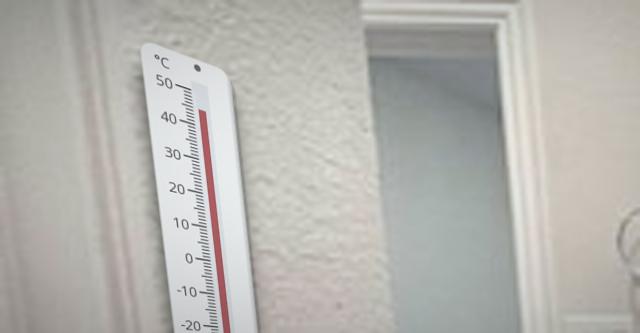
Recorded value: 45
